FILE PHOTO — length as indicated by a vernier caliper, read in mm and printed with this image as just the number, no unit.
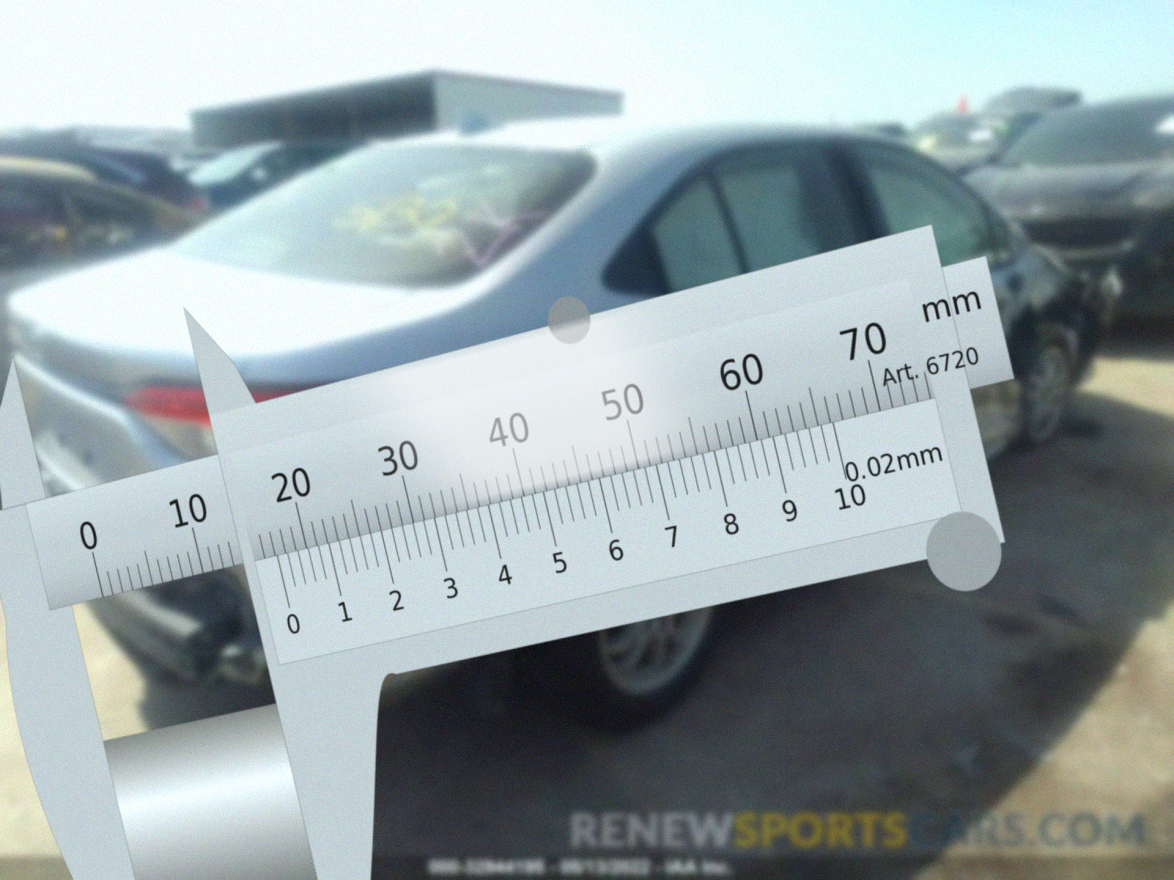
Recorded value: 17.2
